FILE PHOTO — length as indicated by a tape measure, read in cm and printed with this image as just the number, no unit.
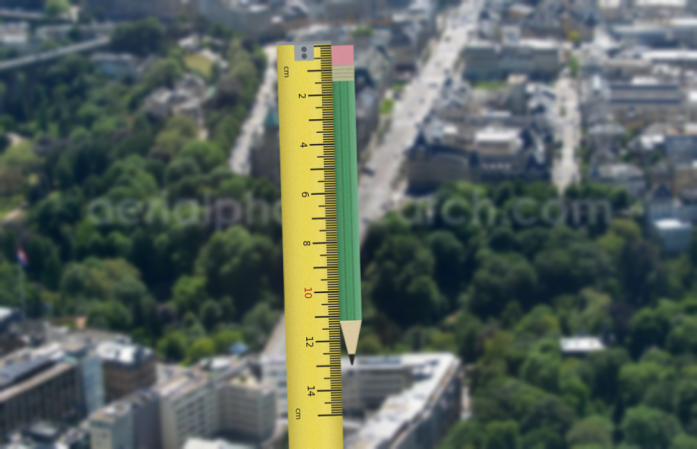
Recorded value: 13
